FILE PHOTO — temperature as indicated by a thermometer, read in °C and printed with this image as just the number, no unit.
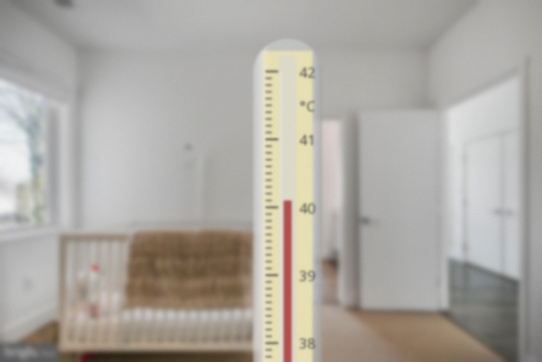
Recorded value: 40.1
